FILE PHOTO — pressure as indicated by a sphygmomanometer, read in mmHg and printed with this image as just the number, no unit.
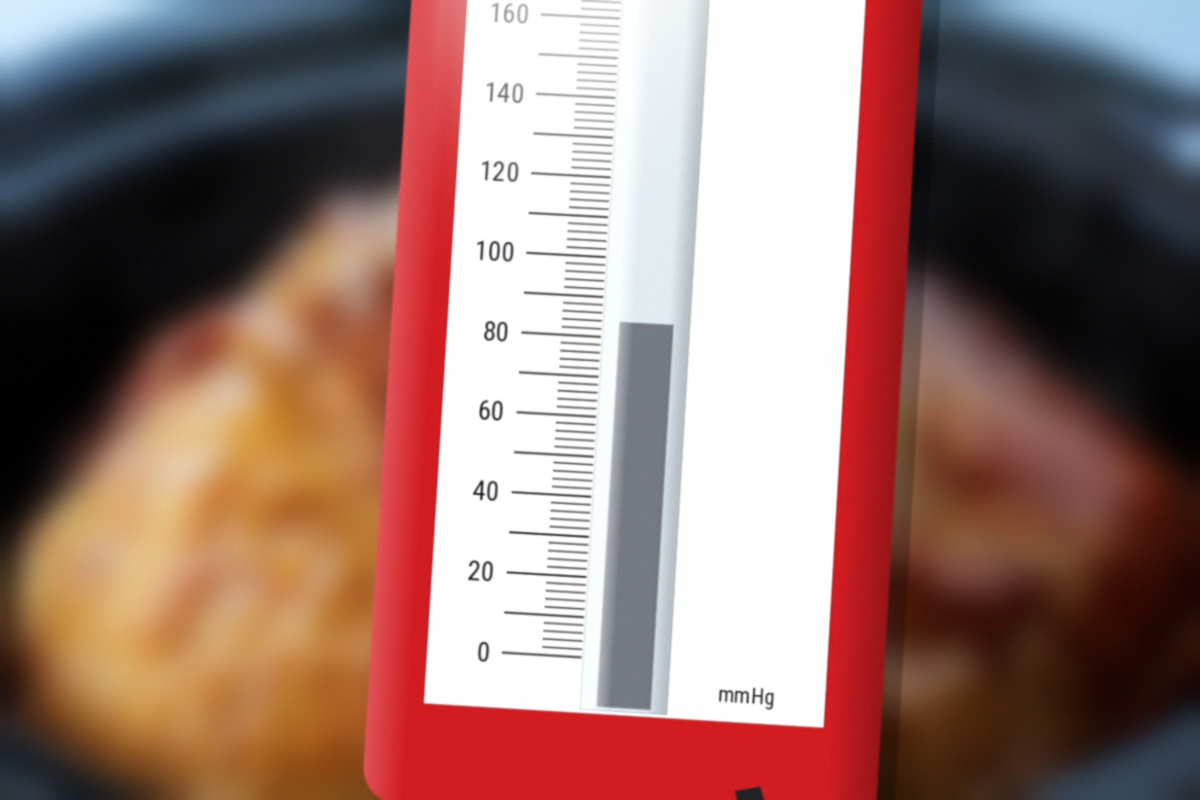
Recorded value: 84
